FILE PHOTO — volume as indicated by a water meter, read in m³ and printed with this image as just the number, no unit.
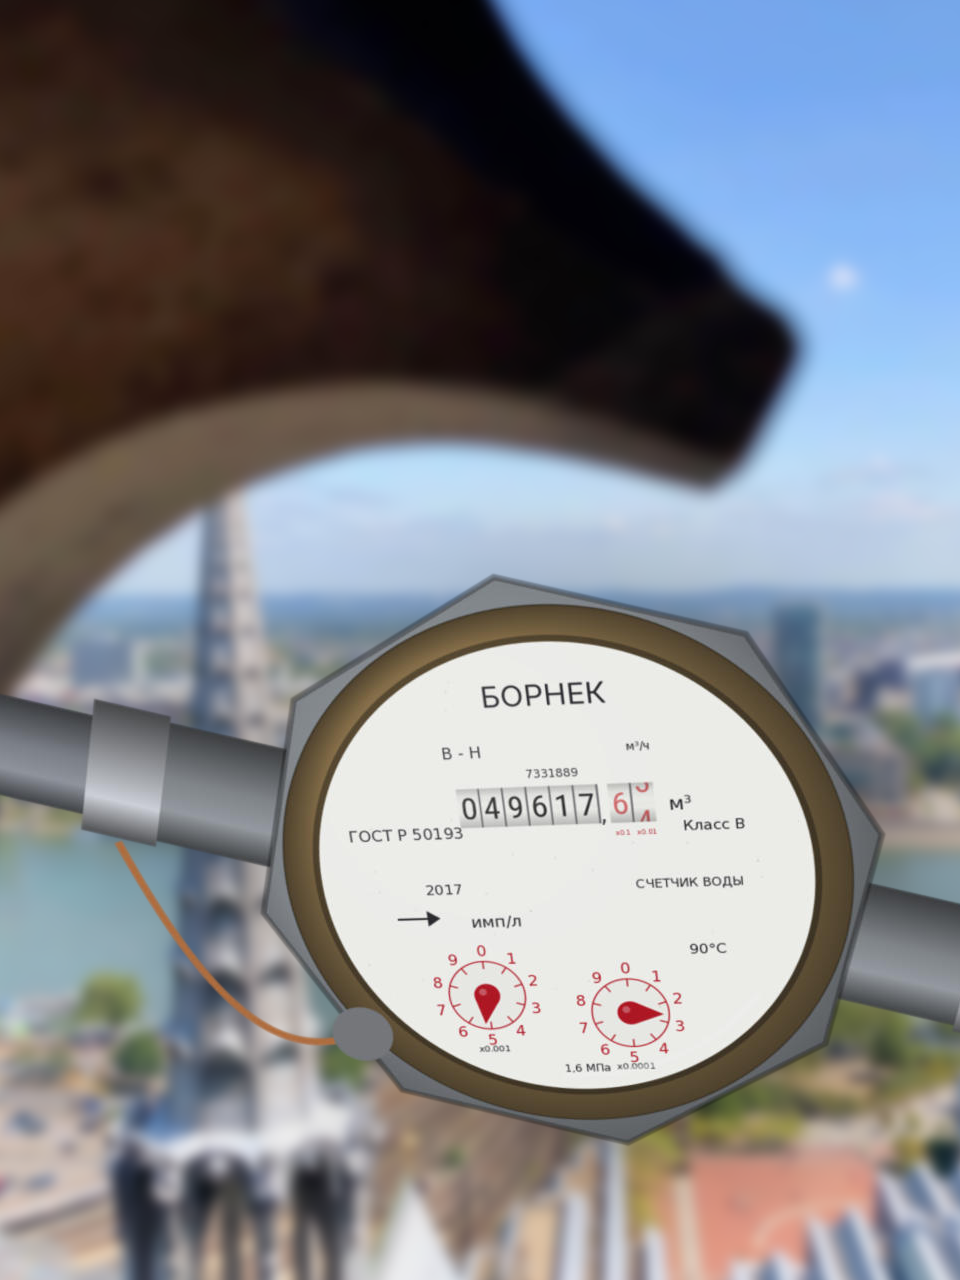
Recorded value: 49617.6352
